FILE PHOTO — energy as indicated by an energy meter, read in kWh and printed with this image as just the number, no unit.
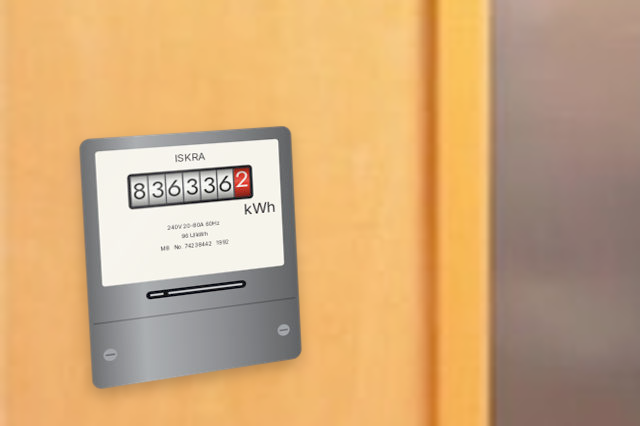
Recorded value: 836336.2
